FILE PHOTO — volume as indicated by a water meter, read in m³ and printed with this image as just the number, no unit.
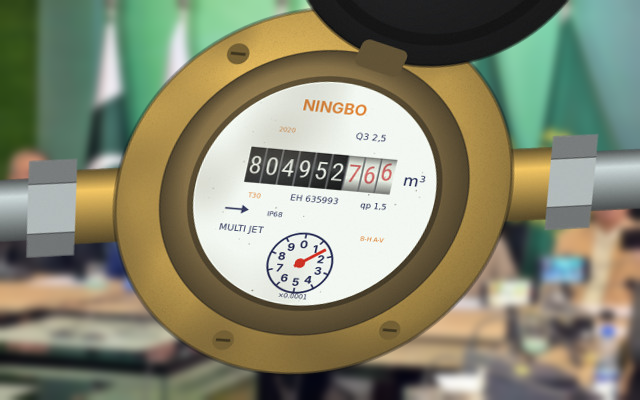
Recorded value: 804952.7661
